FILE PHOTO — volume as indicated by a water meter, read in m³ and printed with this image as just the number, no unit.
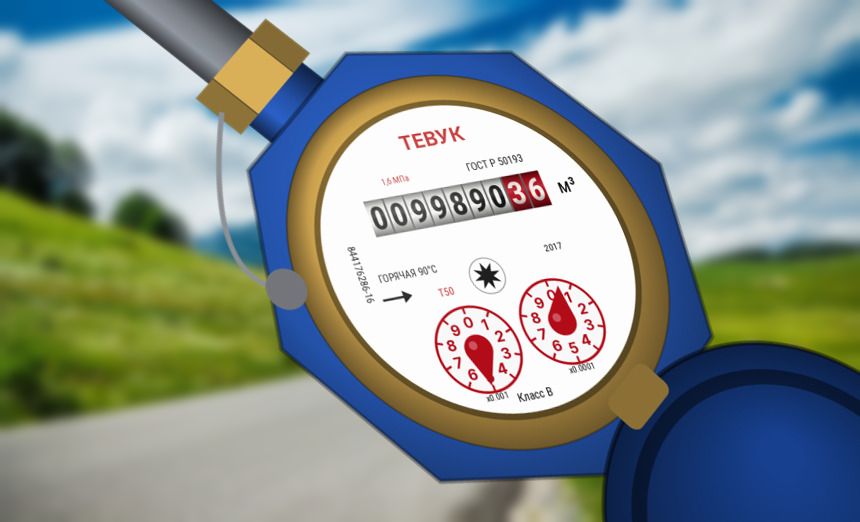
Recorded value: 99890.3650
